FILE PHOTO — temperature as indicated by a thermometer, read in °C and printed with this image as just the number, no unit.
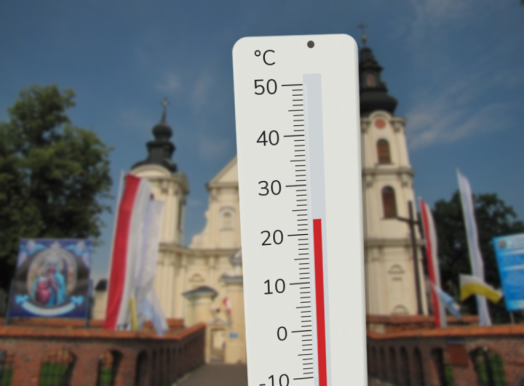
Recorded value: 23
